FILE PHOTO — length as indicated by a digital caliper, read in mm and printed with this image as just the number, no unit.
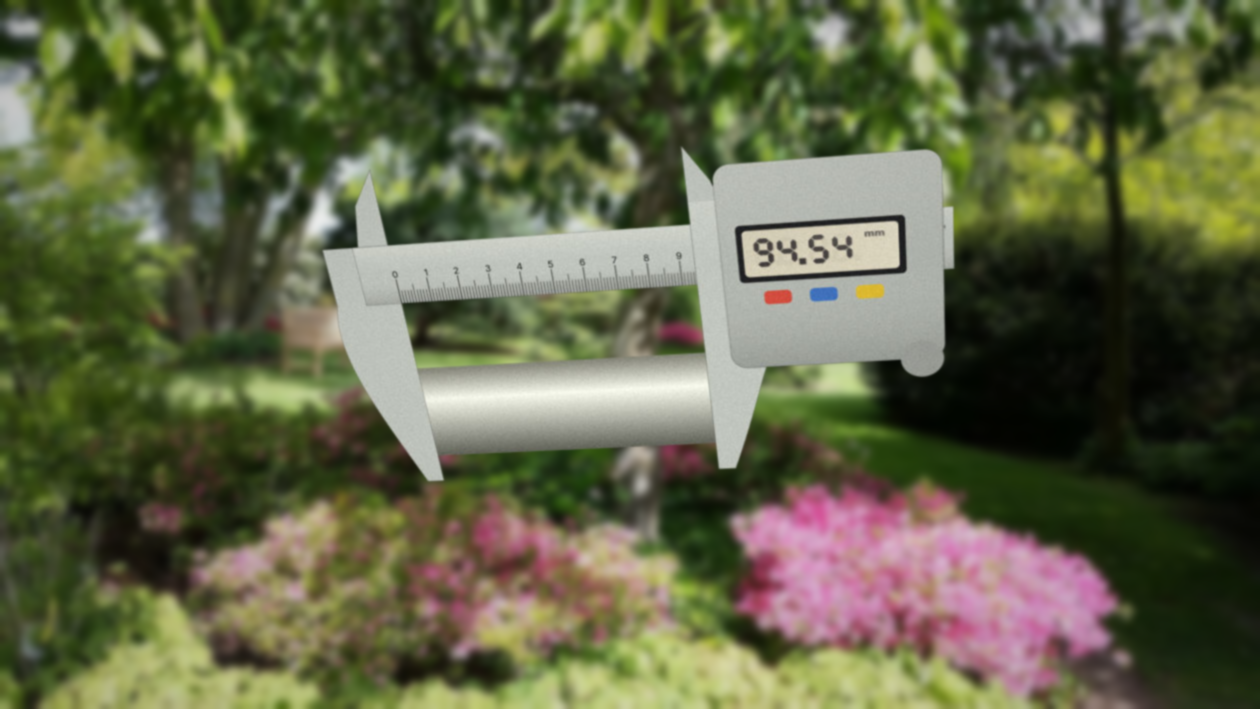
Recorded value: 94.54
